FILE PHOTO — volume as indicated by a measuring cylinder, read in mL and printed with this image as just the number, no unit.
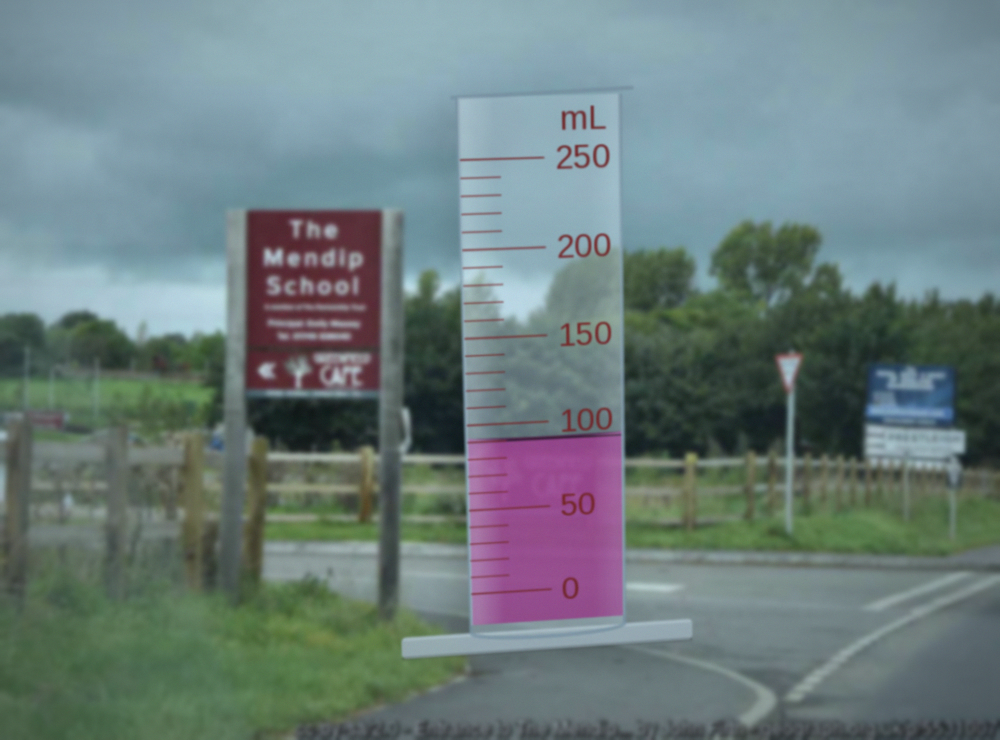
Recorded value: 90
